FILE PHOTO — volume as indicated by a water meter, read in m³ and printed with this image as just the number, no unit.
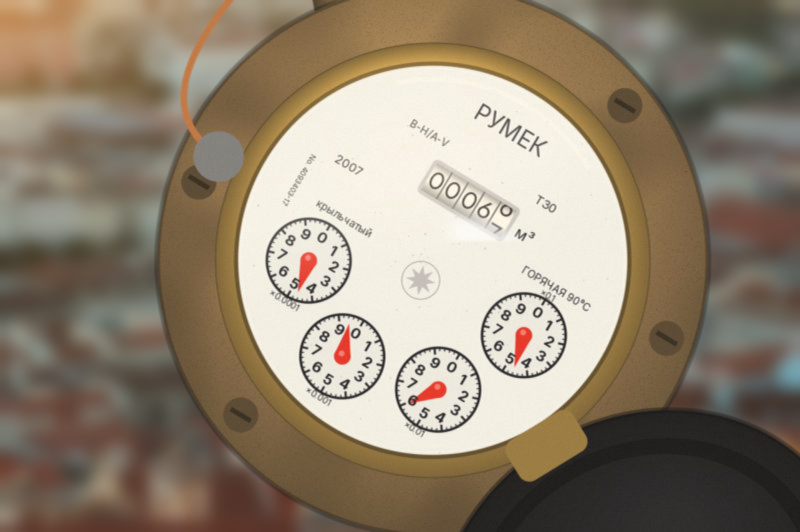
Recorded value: 66.4594
